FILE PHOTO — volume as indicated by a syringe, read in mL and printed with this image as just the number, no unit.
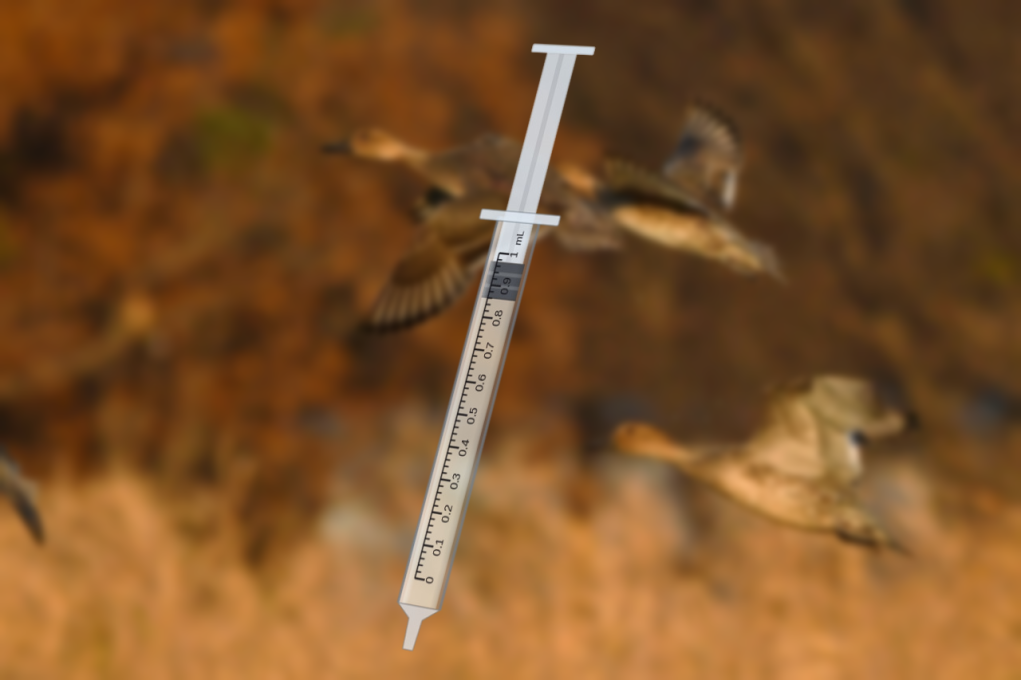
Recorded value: 0.86
